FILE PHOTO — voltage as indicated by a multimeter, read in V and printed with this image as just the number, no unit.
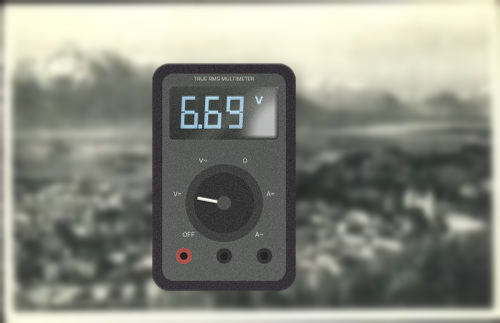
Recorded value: 6.69
